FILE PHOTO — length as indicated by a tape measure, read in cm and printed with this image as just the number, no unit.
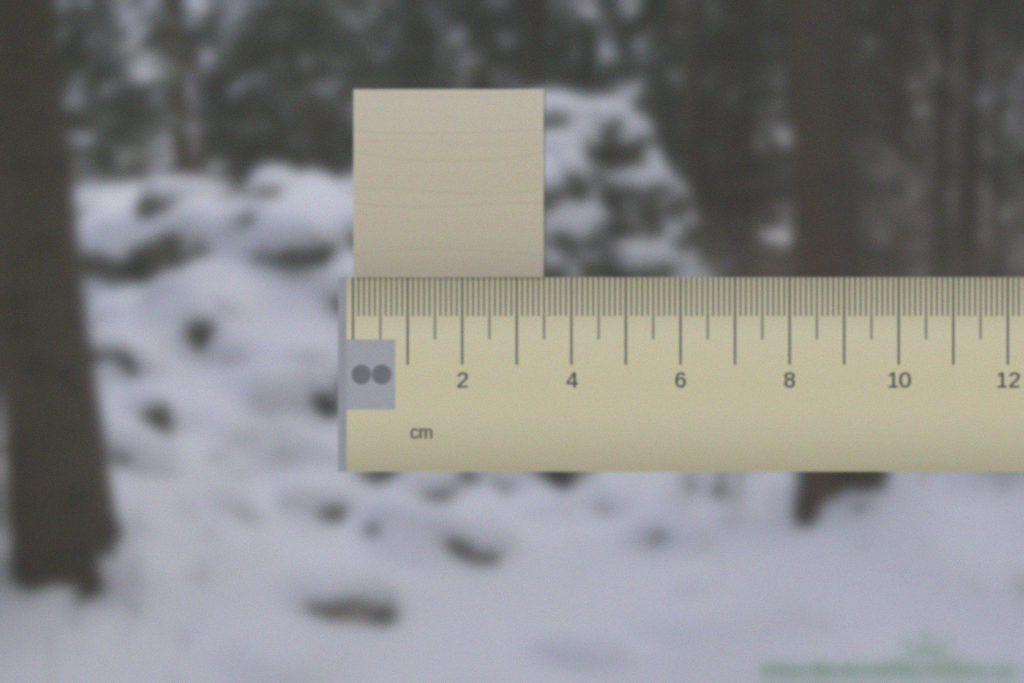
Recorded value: 3.5
